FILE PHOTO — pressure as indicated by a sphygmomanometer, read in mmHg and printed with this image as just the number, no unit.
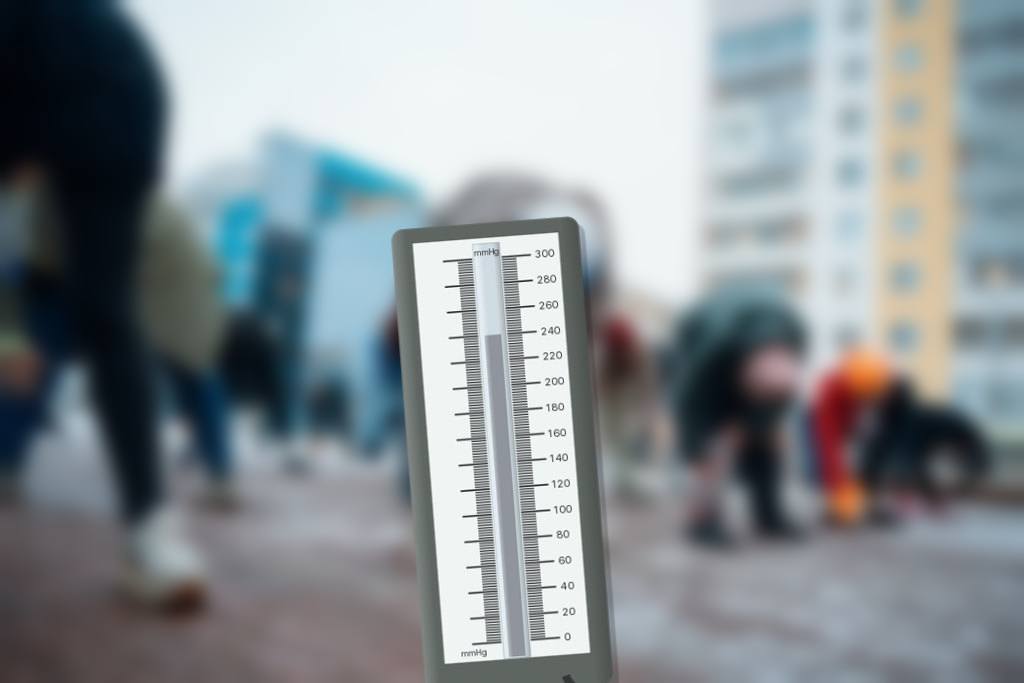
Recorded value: 240
